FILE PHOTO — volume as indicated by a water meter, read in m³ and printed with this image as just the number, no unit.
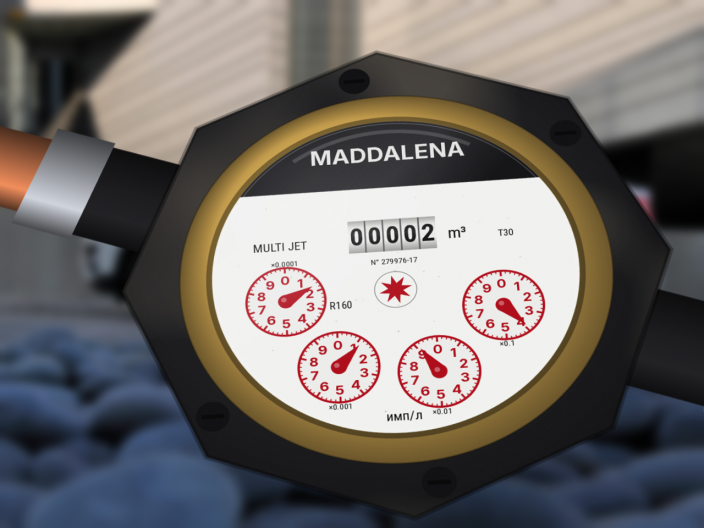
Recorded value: 2.3911
